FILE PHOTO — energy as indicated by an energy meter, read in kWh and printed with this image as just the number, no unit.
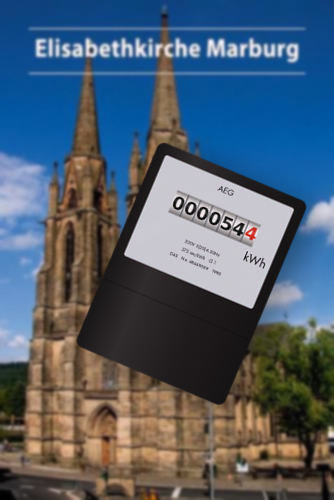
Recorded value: 54.4
